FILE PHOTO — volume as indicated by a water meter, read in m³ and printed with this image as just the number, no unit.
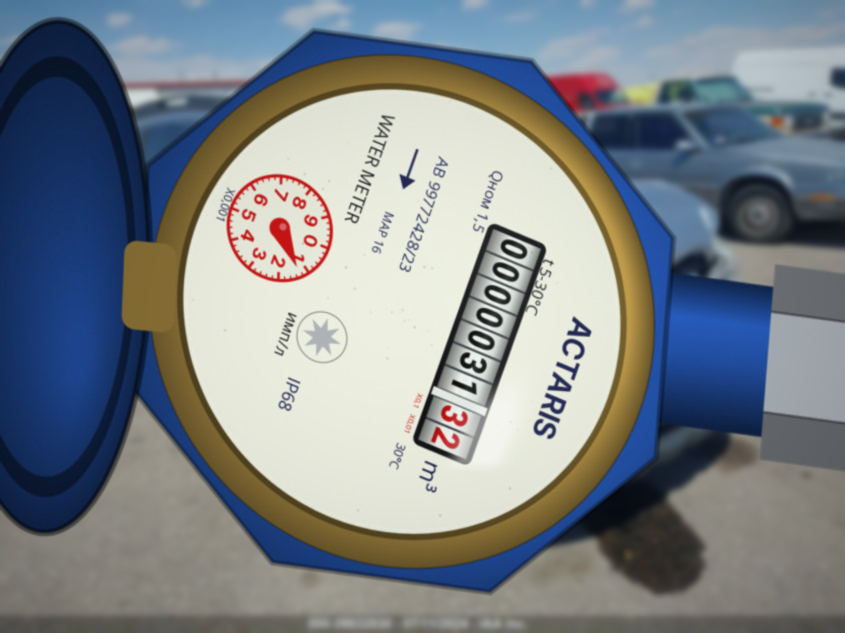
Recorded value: 31.321
